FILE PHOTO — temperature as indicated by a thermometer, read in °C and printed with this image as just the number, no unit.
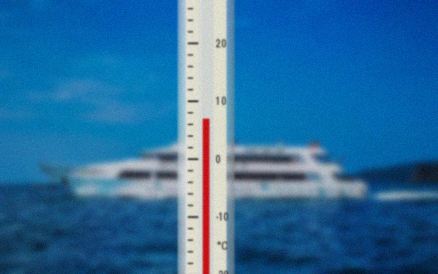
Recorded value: 7
